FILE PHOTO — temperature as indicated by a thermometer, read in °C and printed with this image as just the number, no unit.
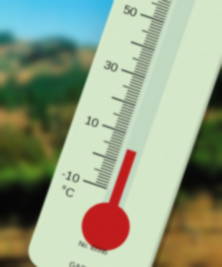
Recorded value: 5
